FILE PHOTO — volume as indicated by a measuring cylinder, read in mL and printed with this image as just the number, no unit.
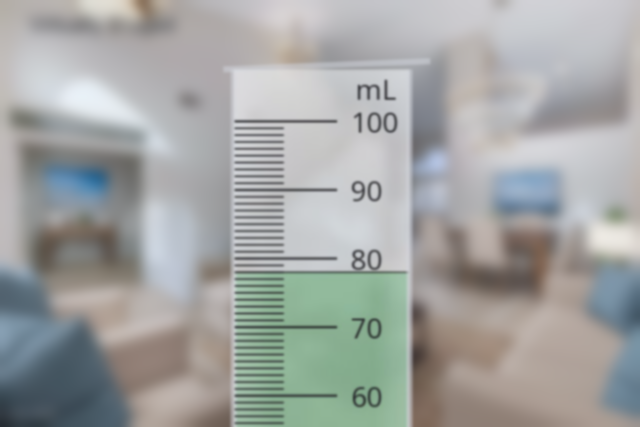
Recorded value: 78
